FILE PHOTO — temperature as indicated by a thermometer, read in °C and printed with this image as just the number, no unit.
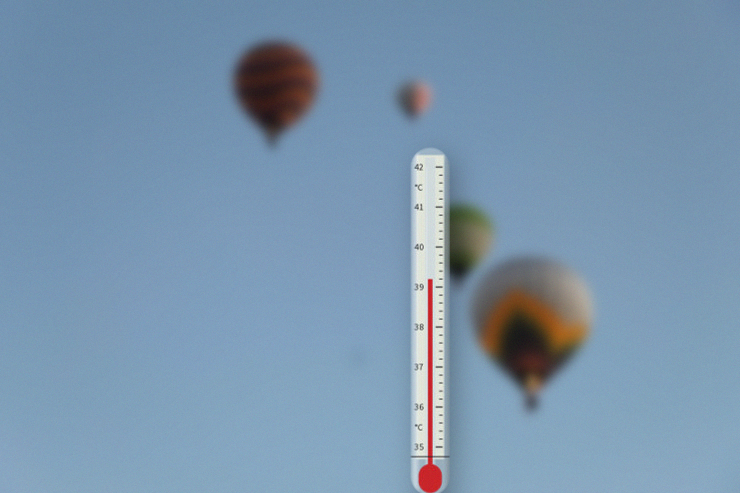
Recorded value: 39.2
